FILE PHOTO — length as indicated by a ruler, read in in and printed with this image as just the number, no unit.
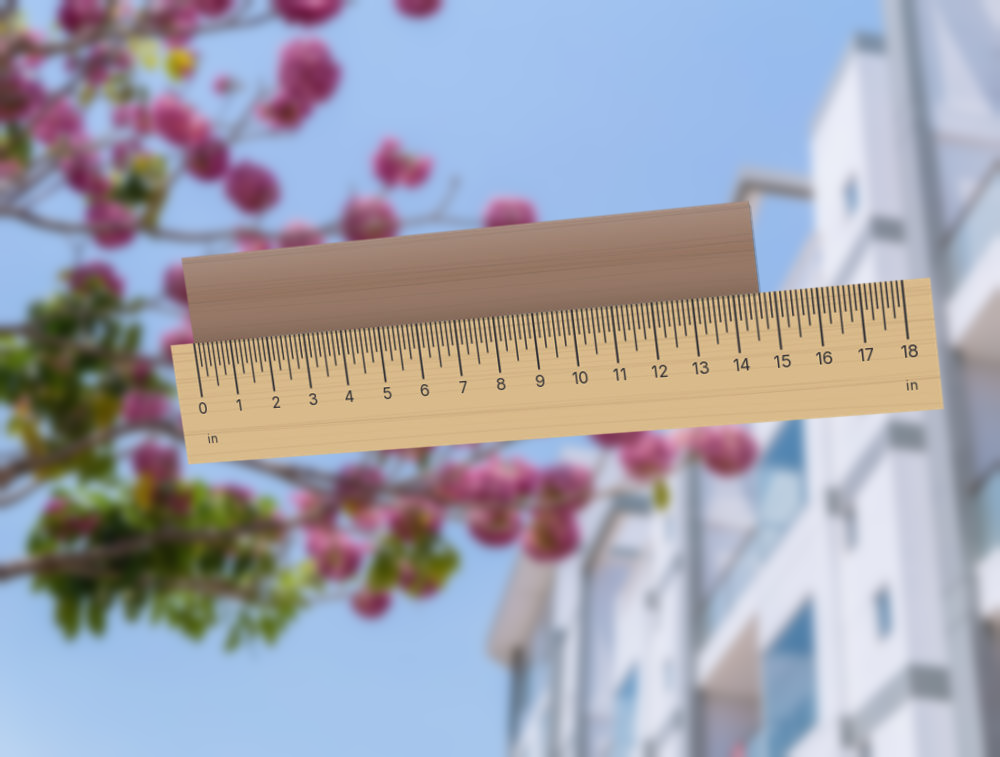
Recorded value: 14.625
